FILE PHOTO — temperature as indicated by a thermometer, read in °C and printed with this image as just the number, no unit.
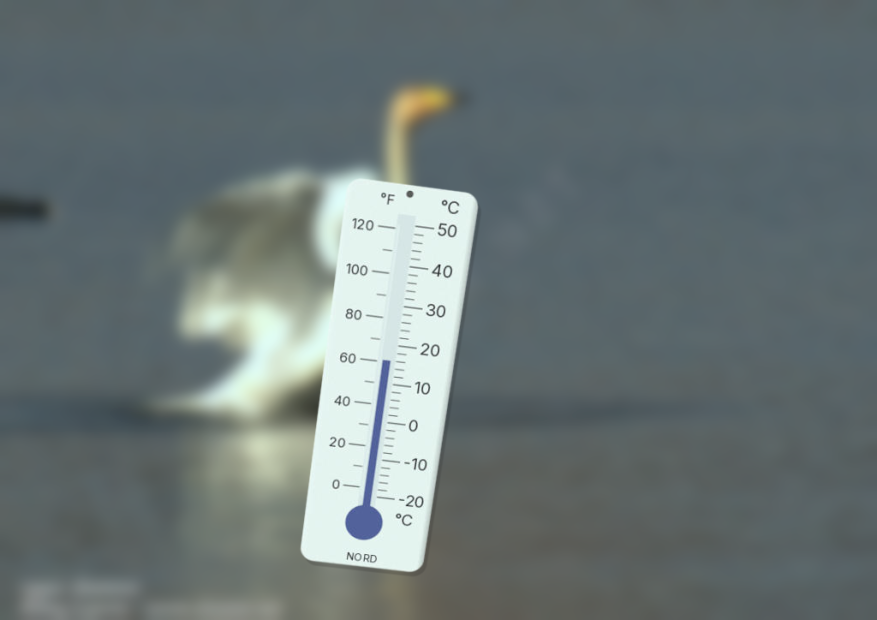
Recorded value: 16
